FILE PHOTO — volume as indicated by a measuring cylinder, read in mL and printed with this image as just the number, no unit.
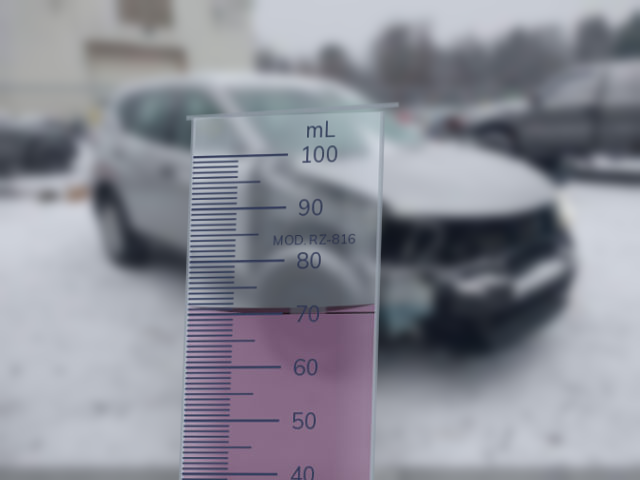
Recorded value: 70
